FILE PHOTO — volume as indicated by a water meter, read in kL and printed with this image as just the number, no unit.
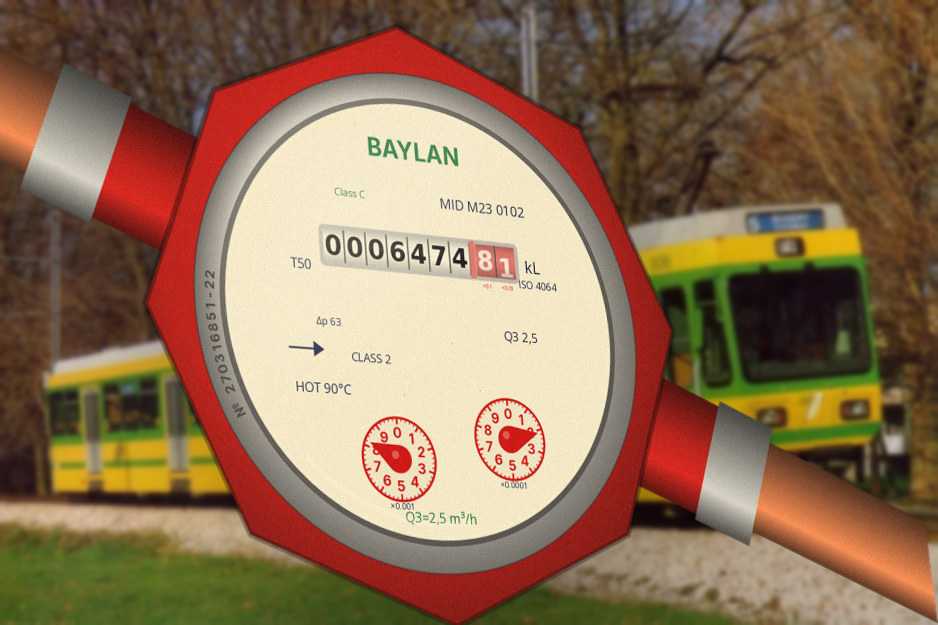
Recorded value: 6474.8082
